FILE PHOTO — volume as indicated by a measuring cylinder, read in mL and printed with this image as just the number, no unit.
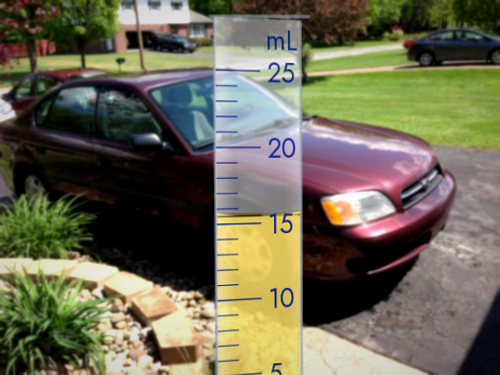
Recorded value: 15.5
